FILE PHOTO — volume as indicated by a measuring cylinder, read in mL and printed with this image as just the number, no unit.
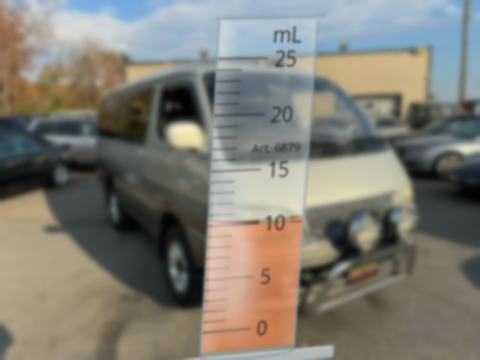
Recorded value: 10
